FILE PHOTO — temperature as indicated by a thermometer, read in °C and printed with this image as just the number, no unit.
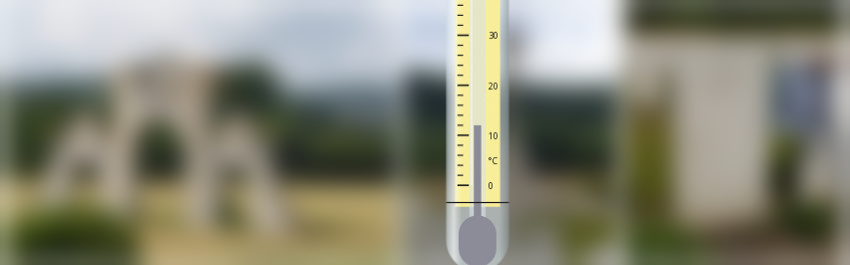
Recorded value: 12
